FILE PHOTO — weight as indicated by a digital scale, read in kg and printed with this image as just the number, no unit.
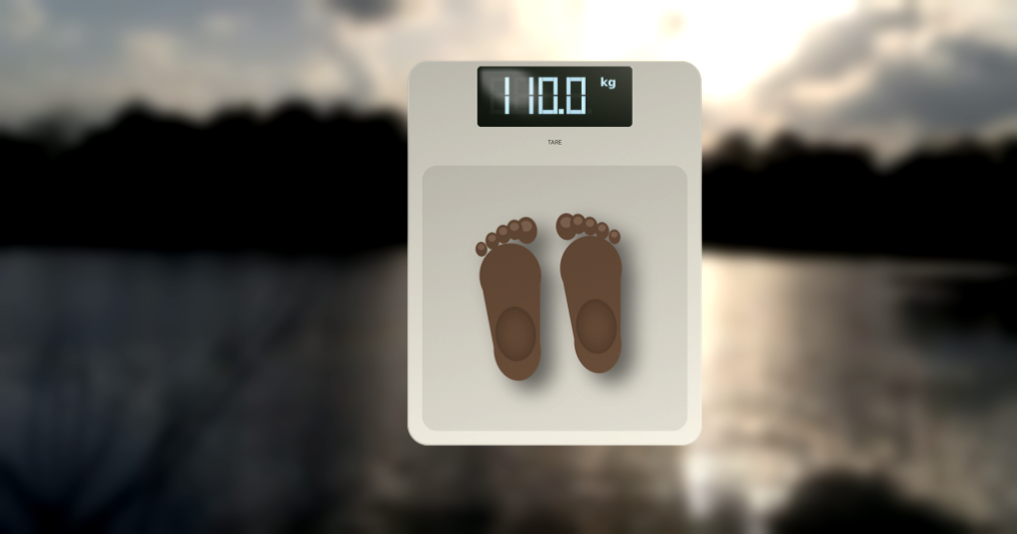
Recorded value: 110.0
